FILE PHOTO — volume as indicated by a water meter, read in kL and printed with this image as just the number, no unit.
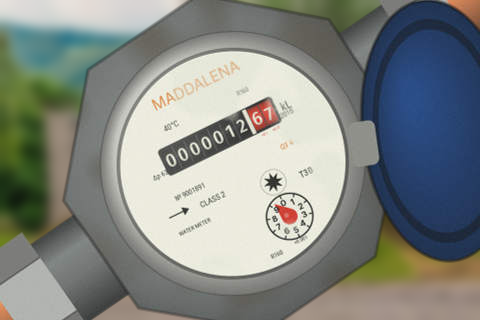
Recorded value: 12.669
